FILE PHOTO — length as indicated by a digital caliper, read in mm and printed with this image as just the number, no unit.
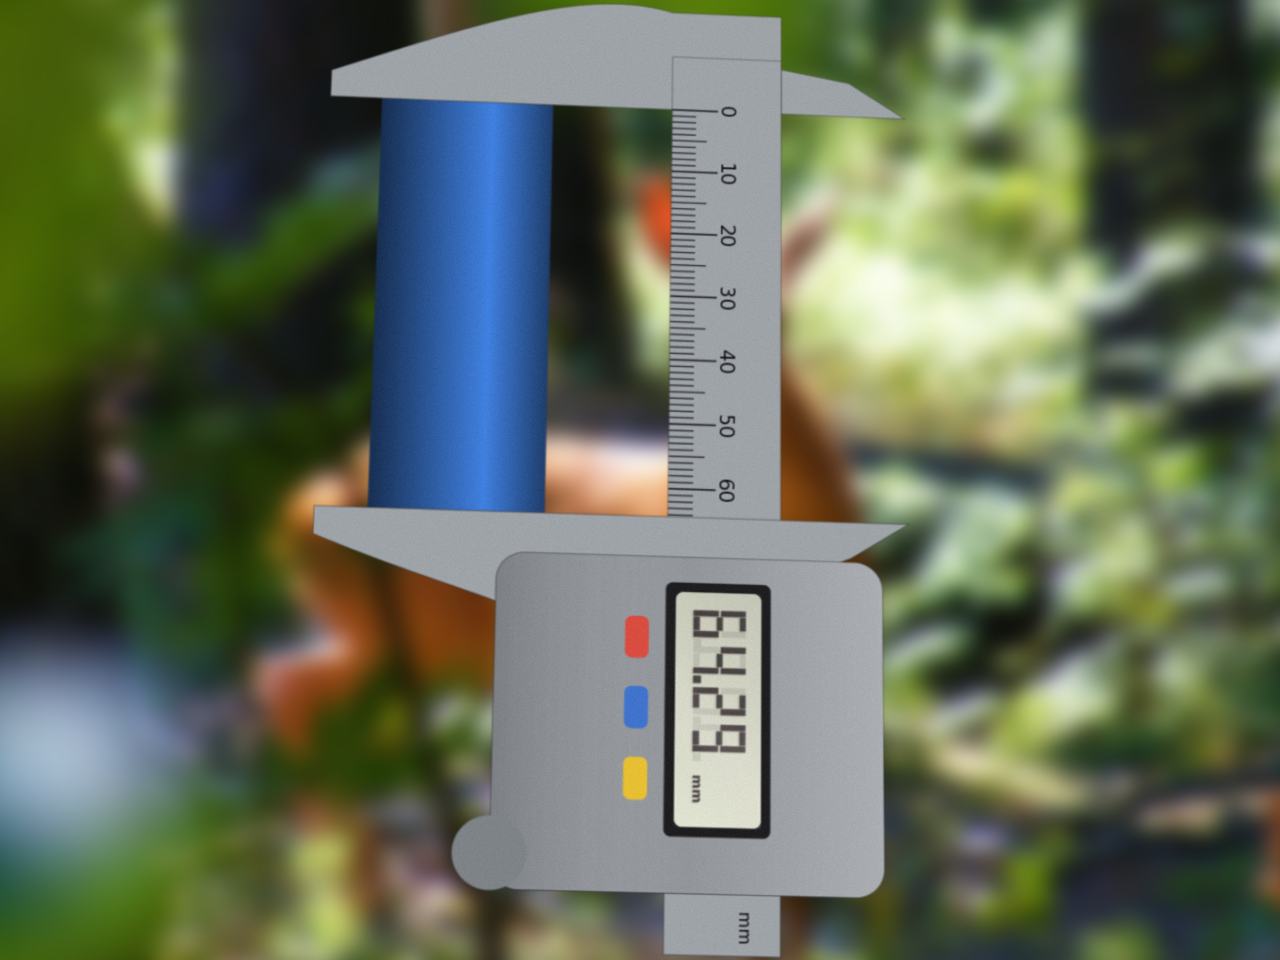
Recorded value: 64.29
